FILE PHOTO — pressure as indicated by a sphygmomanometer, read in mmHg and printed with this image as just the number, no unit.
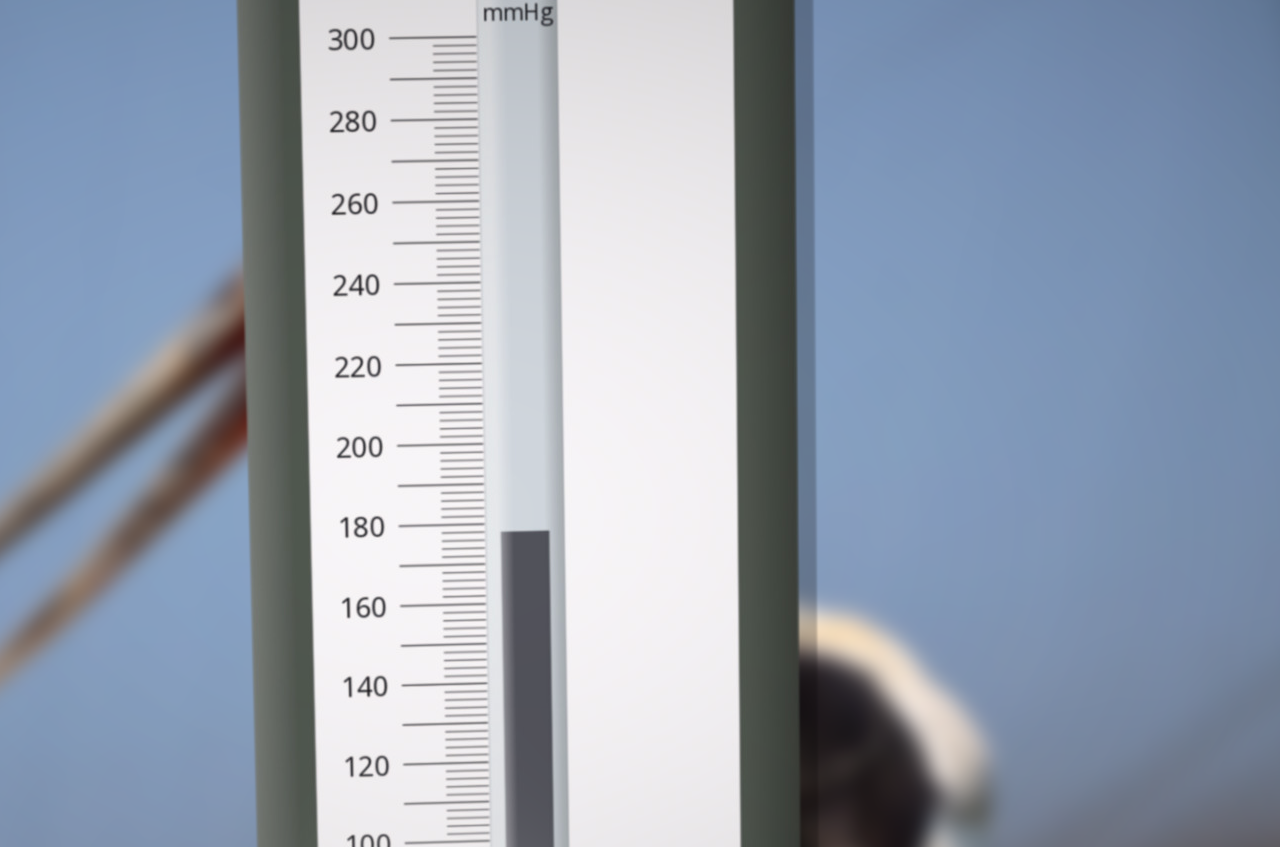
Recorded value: 178
